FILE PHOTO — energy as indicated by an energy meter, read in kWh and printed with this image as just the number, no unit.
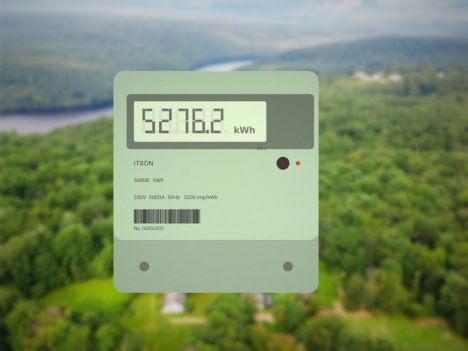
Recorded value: 5276.2
